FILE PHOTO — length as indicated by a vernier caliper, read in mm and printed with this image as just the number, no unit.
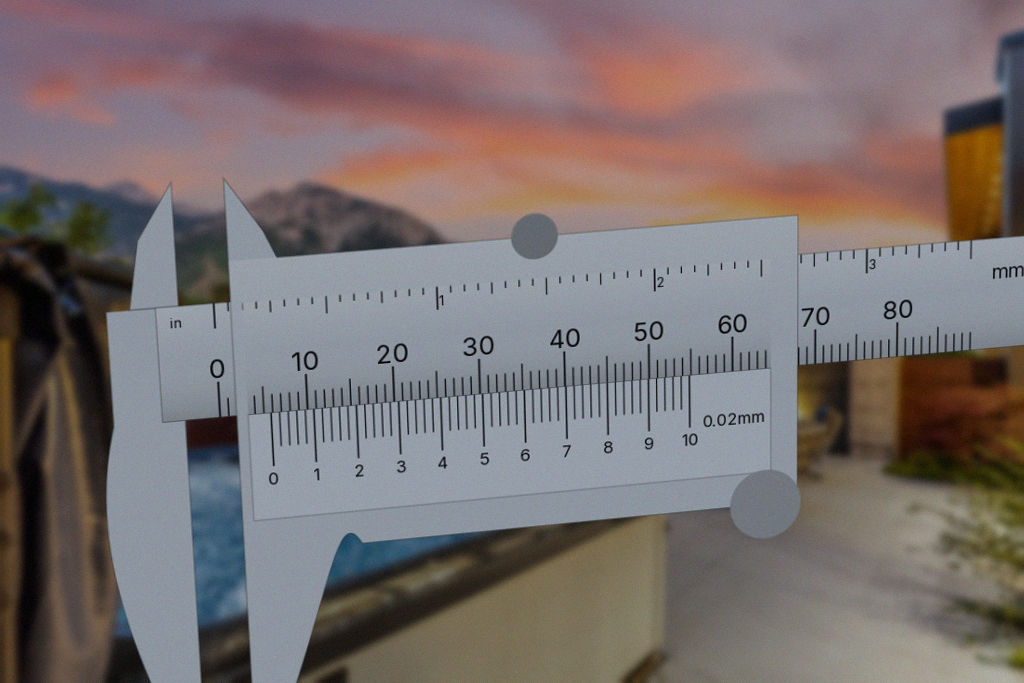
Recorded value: 5.8
